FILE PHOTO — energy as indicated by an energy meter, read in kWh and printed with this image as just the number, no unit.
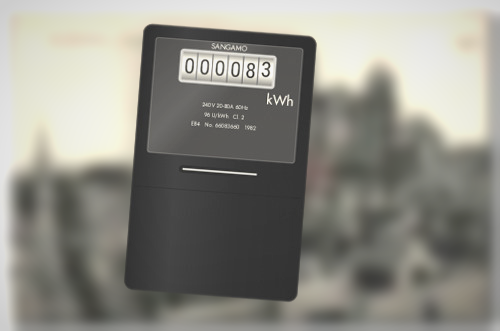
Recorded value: 83
